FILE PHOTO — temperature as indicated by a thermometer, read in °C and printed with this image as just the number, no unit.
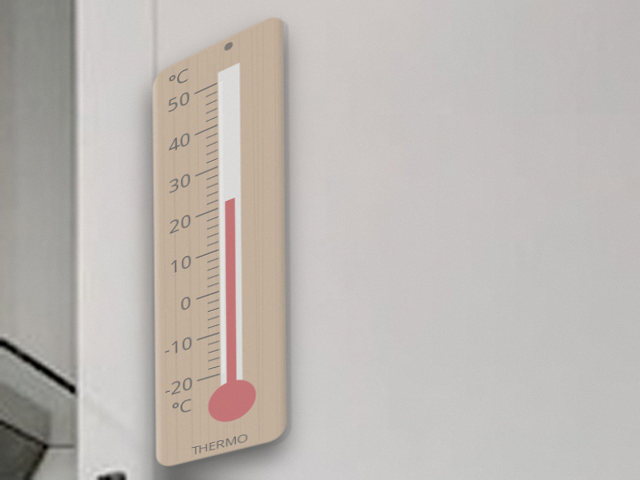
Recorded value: 21
